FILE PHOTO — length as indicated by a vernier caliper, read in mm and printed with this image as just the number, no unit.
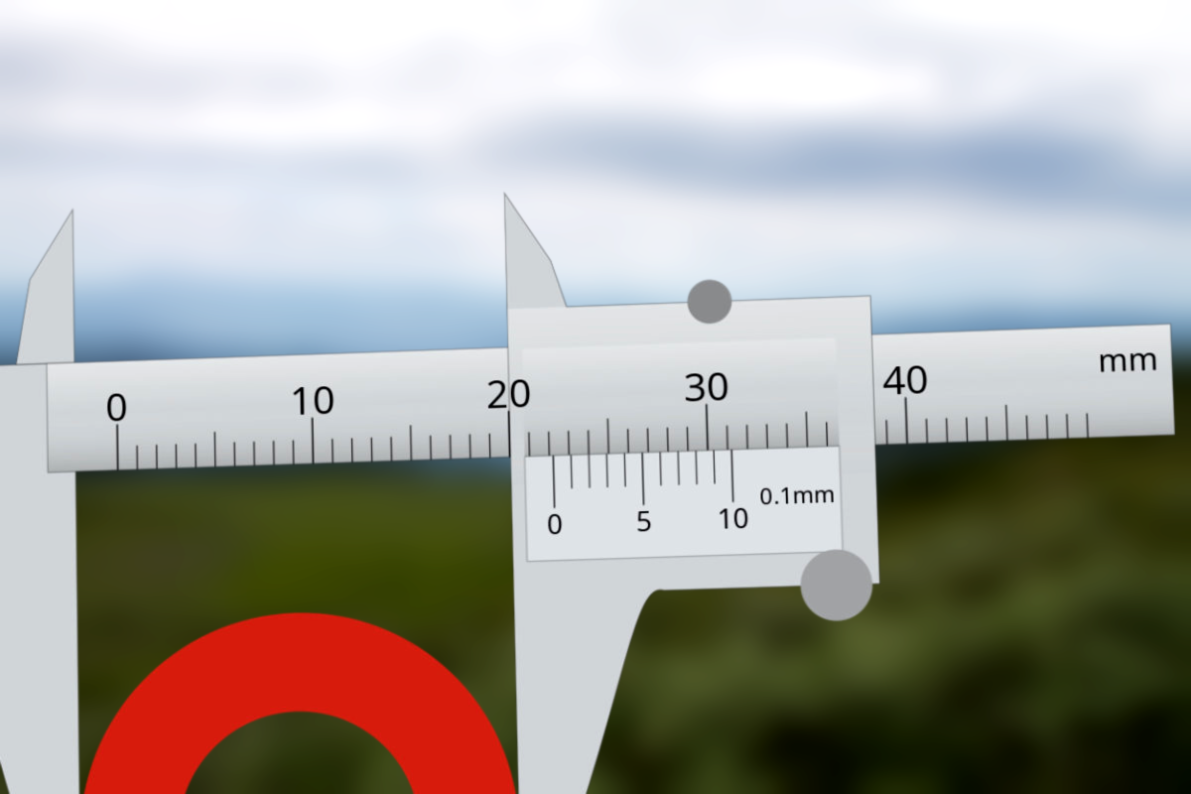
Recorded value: 22.2
